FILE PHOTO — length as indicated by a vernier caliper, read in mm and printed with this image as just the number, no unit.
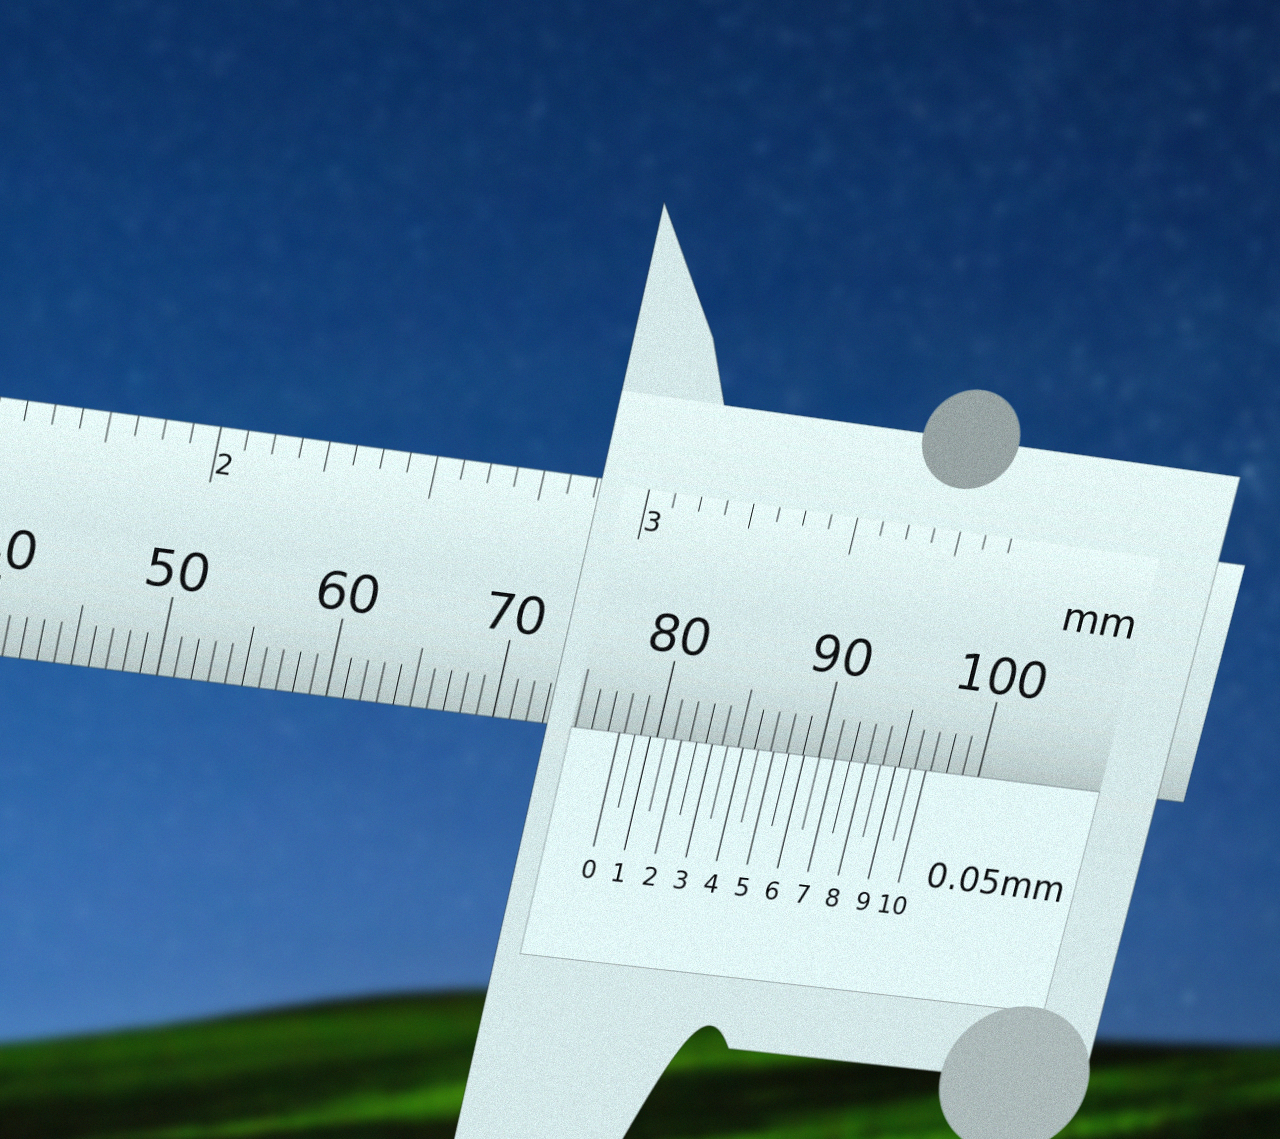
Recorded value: 77.7
